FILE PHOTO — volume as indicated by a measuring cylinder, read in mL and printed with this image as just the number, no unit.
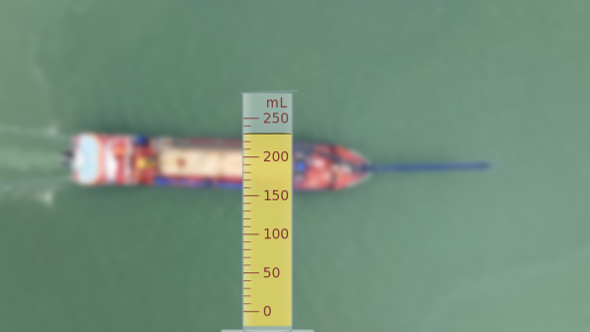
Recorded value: 230
